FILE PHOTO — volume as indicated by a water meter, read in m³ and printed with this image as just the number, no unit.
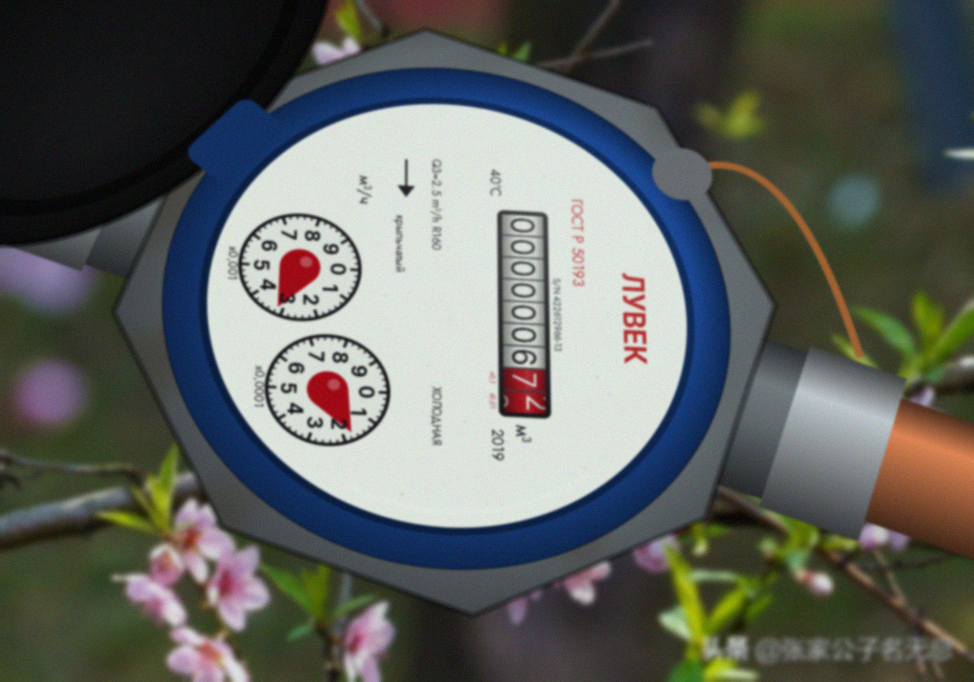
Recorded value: 6.7231
